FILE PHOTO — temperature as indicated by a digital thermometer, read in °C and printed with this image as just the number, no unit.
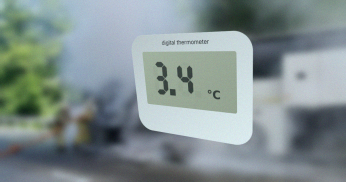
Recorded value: 3.4
